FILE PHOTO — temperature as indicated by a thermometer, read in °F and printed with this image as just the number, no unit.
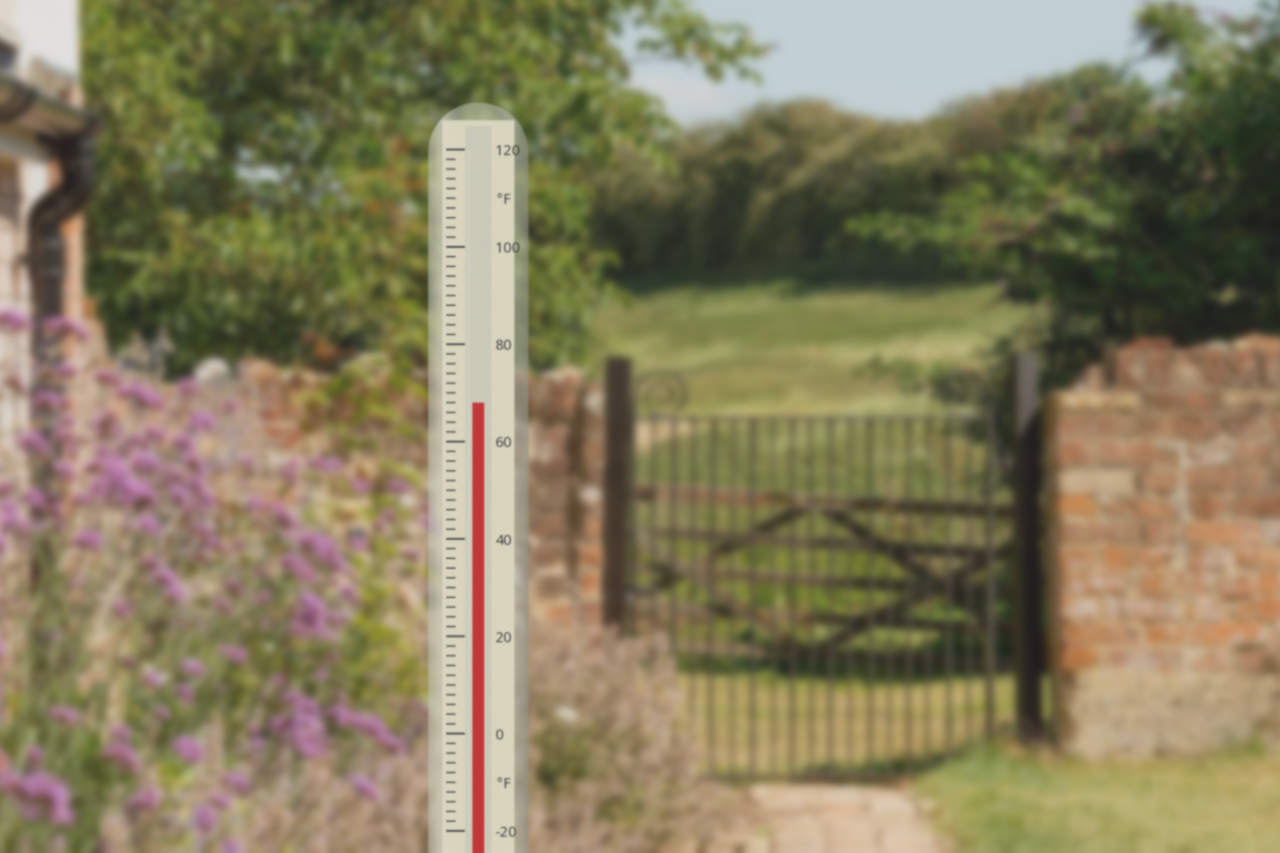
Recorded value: 68
